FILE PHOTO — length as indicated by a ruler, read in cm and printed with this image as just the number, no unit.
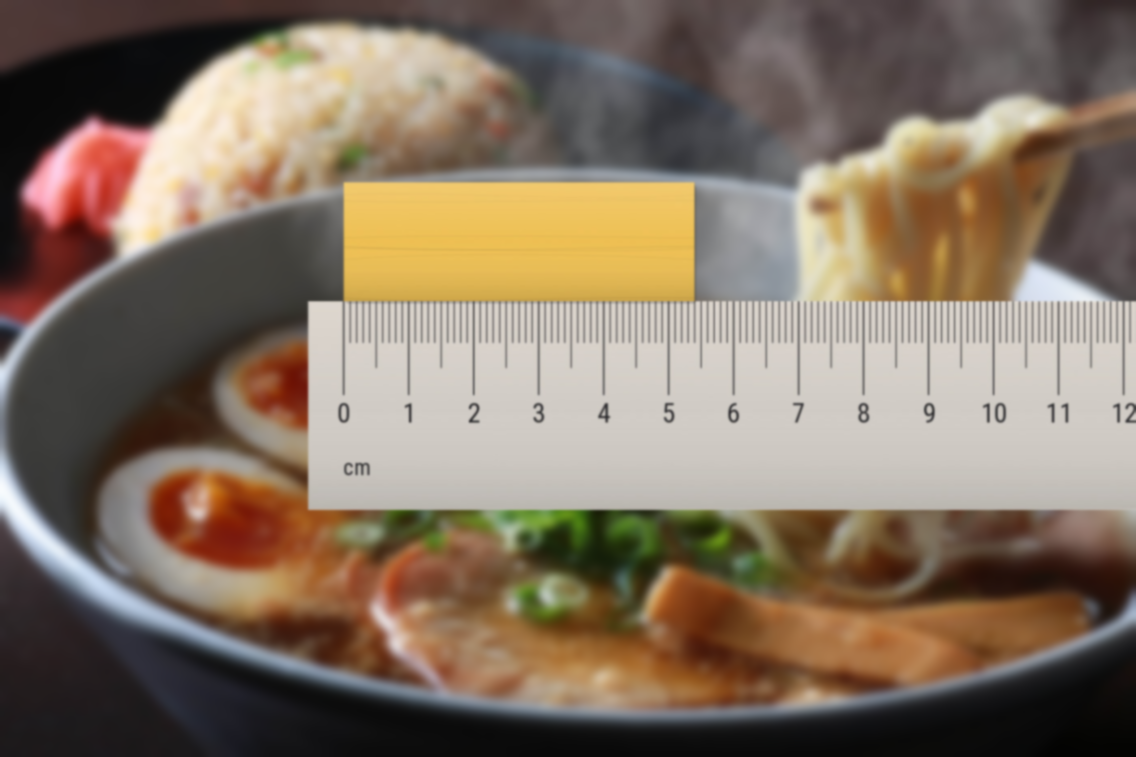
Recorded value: 5.4
